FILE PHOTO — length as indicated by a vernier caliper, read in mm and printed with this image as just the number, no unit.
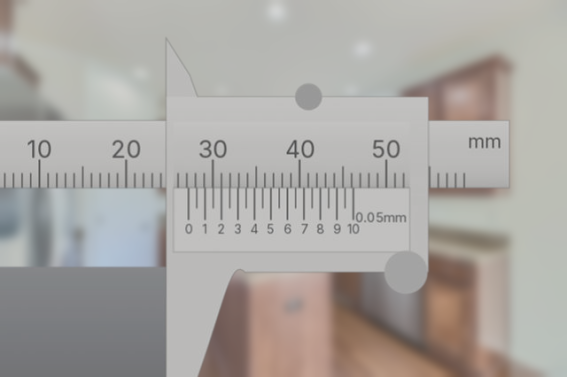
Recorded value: 27.2
